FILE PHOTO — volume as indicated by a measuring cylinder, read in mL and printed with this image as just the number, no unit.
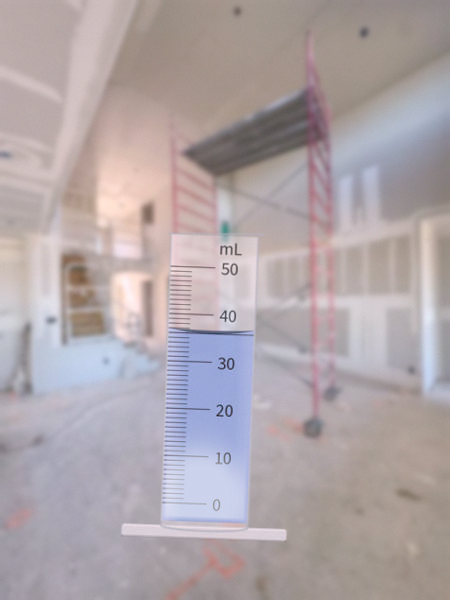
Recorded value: 36
